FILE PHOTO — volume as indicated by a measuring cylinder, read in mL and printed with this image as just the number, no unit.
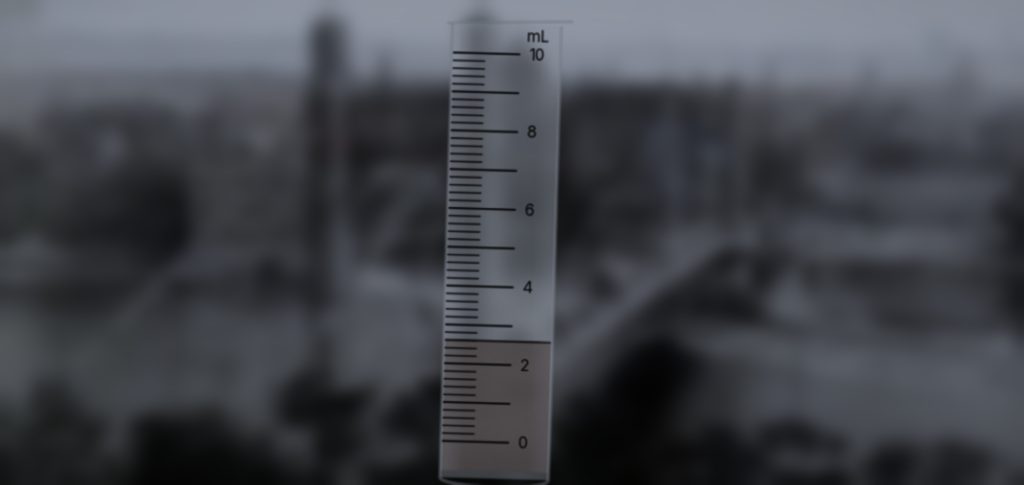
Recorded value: 2.6
